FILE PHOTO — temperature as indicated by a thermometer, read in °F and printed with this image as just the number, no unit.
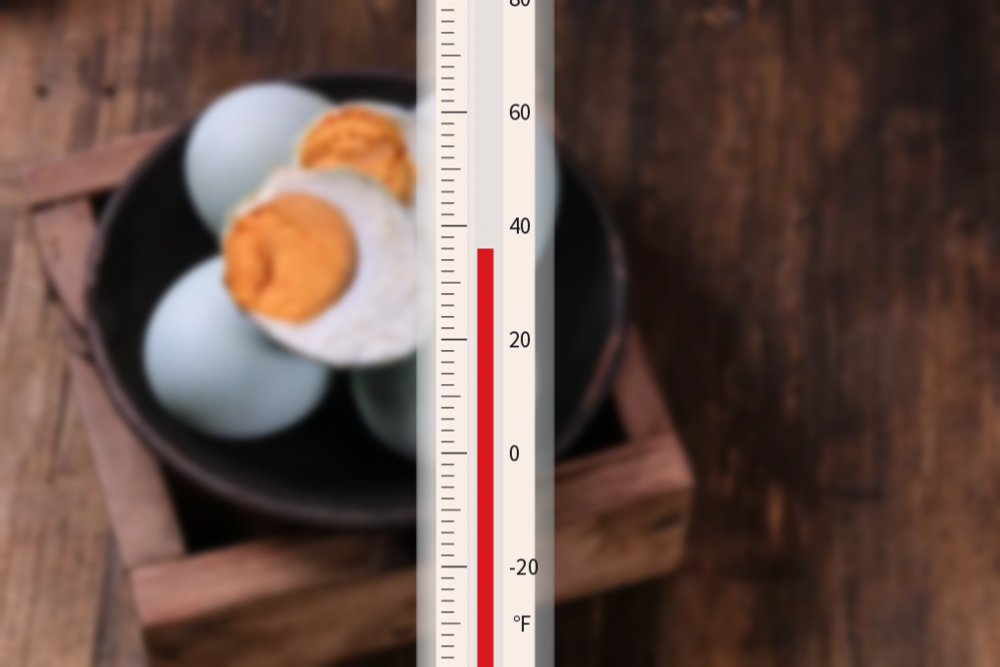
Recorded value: 36
